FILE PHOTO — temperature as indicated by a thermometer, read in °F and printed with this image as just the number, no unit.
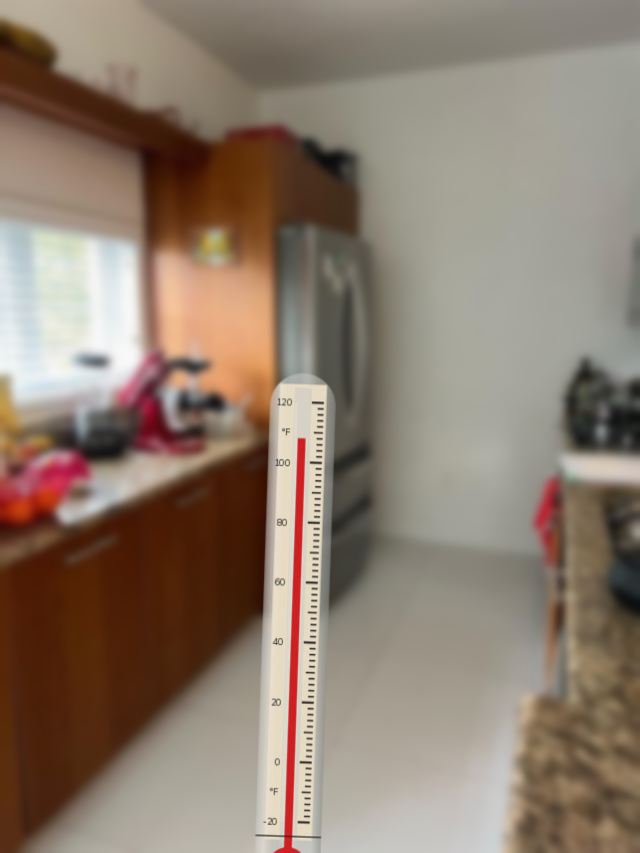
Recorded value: 108
